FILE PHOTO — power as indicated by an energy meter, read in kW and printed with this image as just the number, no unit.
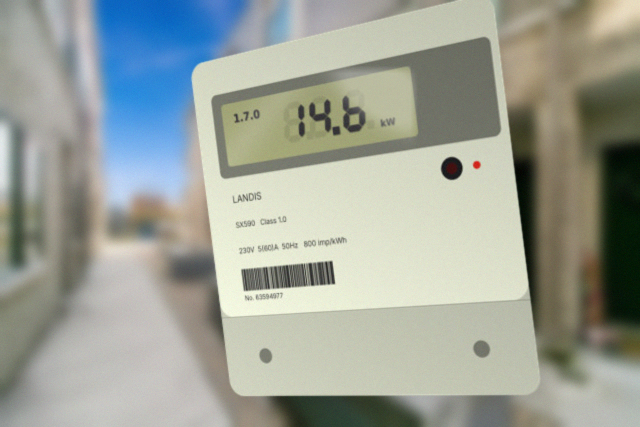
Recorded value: 14.6
